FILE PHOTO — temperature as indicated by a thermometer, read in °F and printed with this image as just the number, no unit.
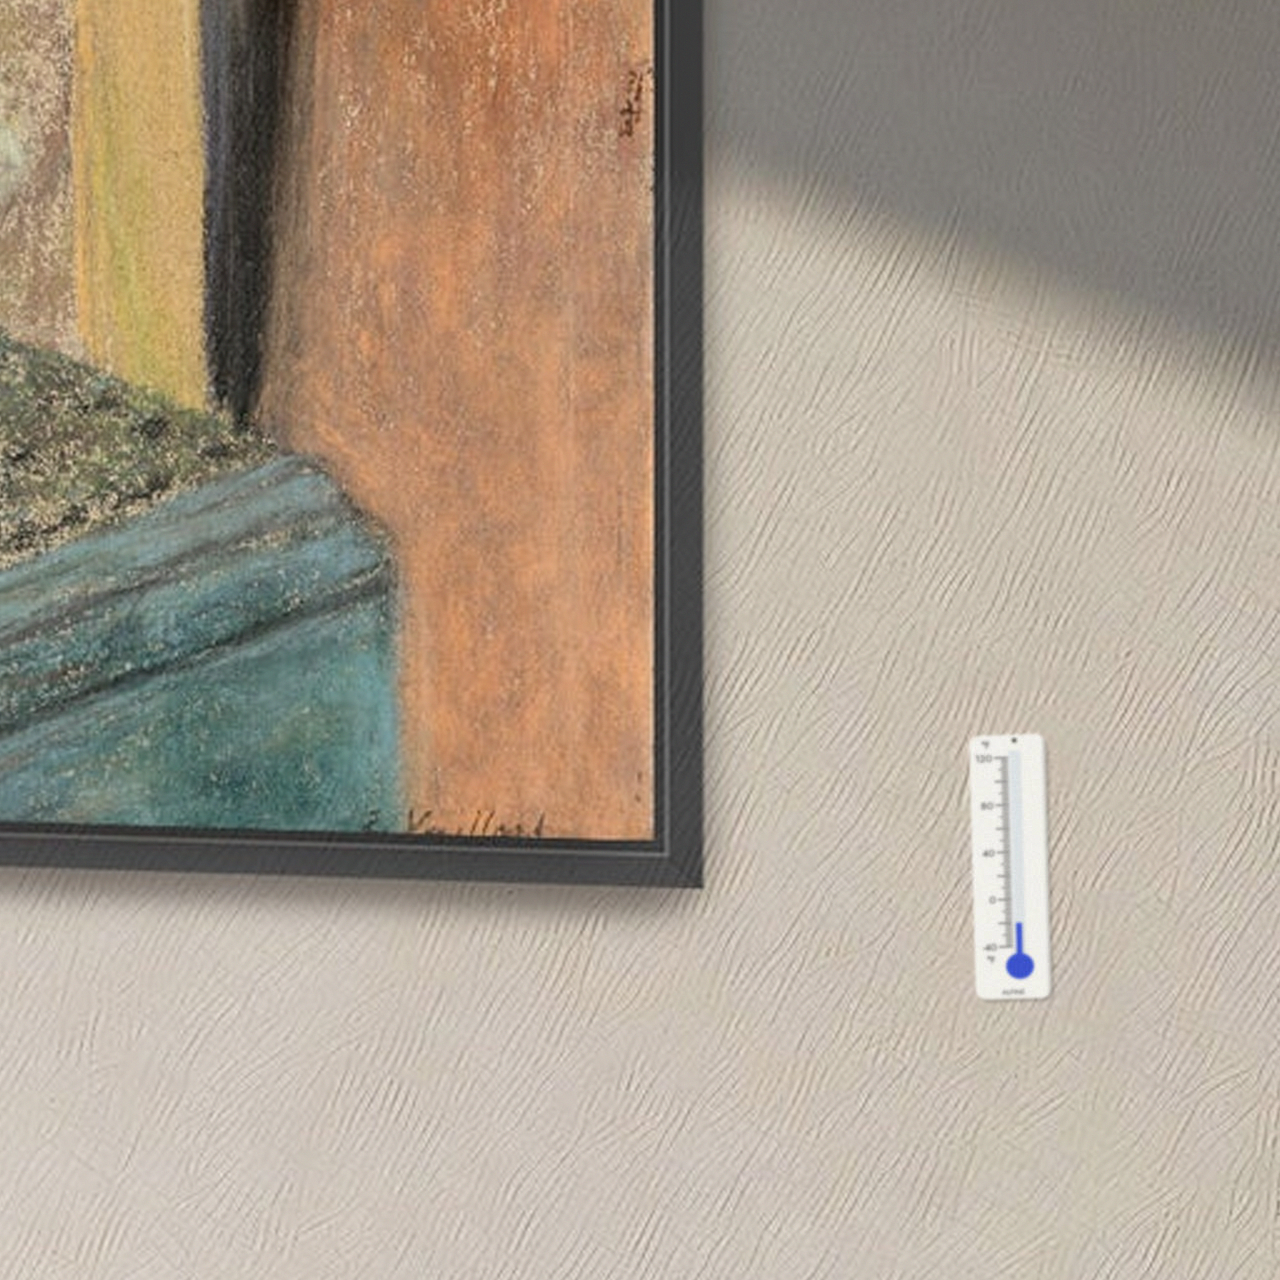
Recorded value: -20
